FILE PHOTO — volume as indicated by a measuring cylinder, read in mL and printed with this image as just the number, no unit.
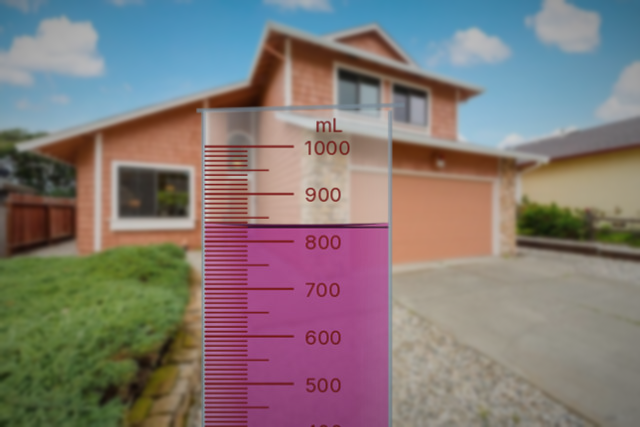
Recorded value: 830
